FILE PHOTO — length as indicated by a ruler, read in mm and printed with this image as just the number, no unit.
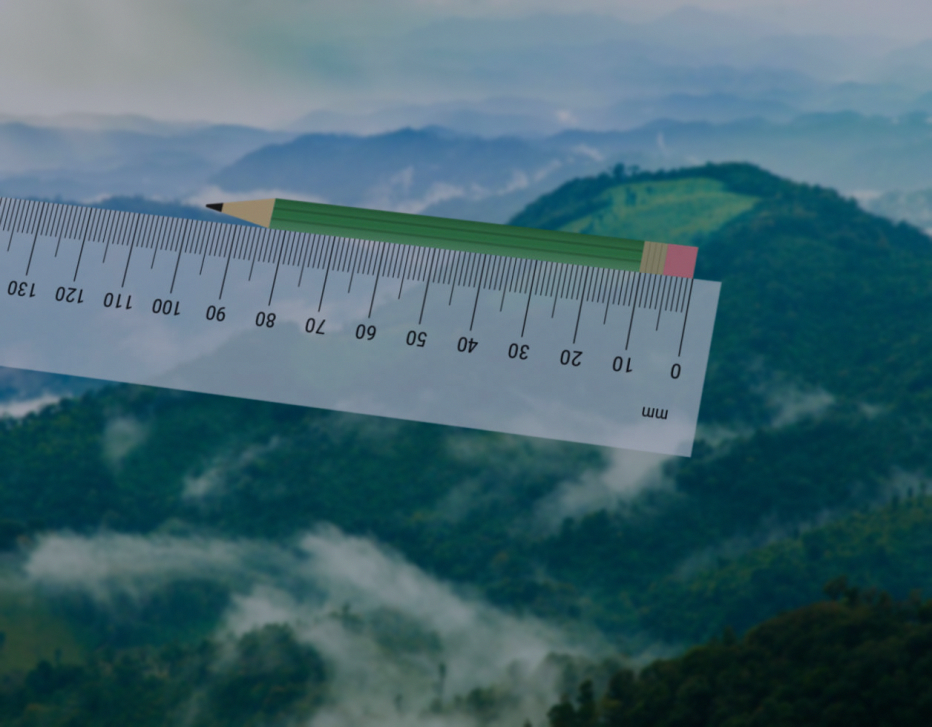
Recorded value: 97
